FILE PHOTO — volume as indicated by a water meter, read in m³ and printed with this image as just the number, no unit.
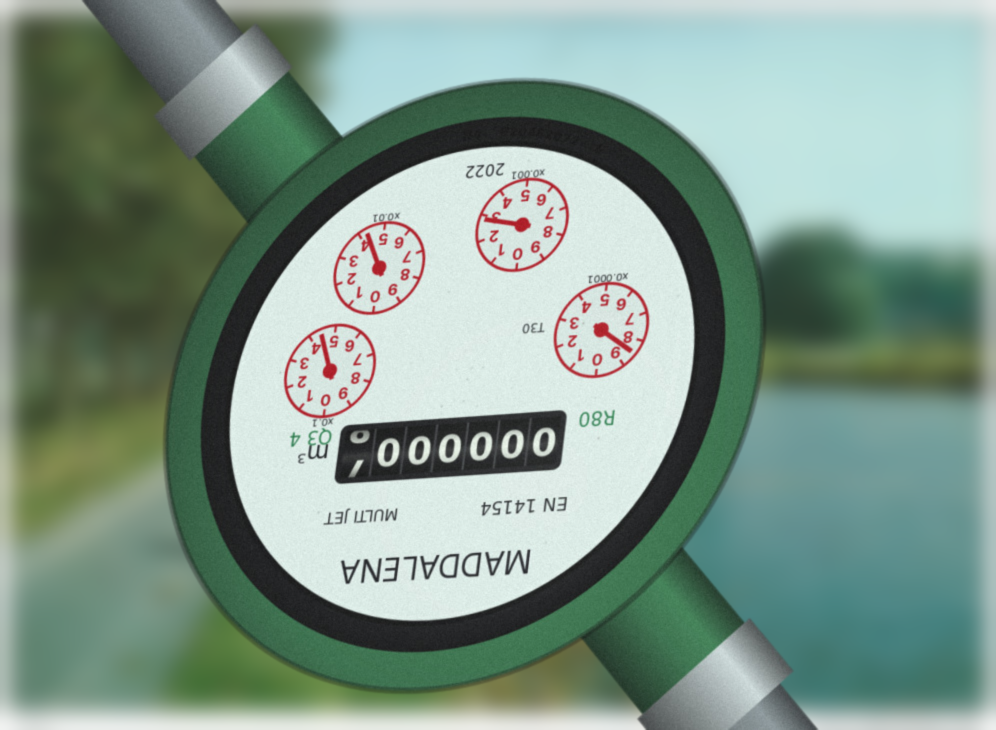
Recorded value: 7.4428
